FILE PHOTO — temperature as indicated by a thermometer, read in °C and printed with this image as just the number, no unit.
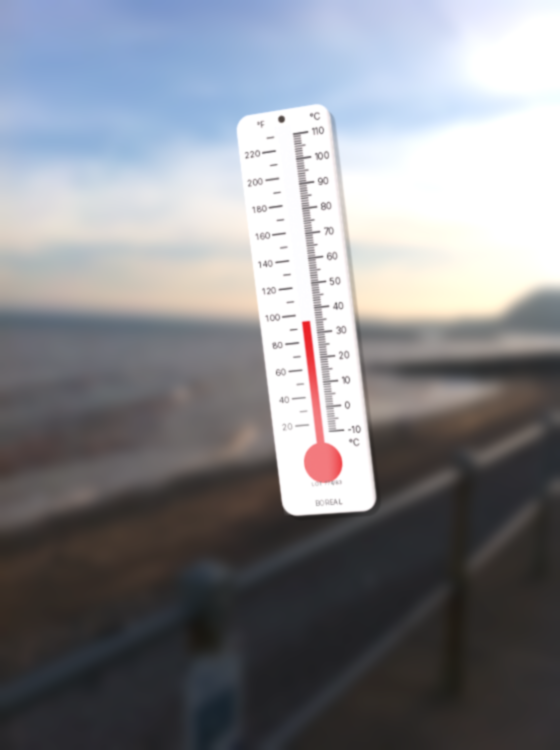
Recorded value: 35
